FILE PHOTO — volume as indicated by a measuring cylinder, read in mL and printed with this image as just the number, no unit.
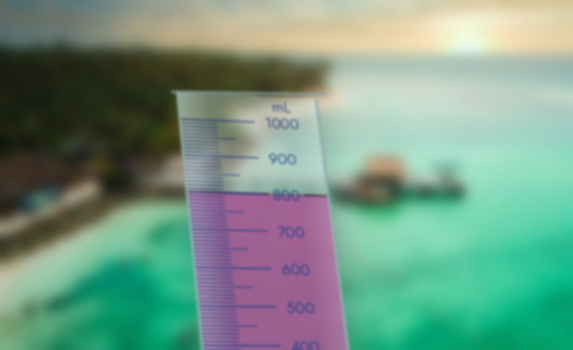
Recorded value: 800
